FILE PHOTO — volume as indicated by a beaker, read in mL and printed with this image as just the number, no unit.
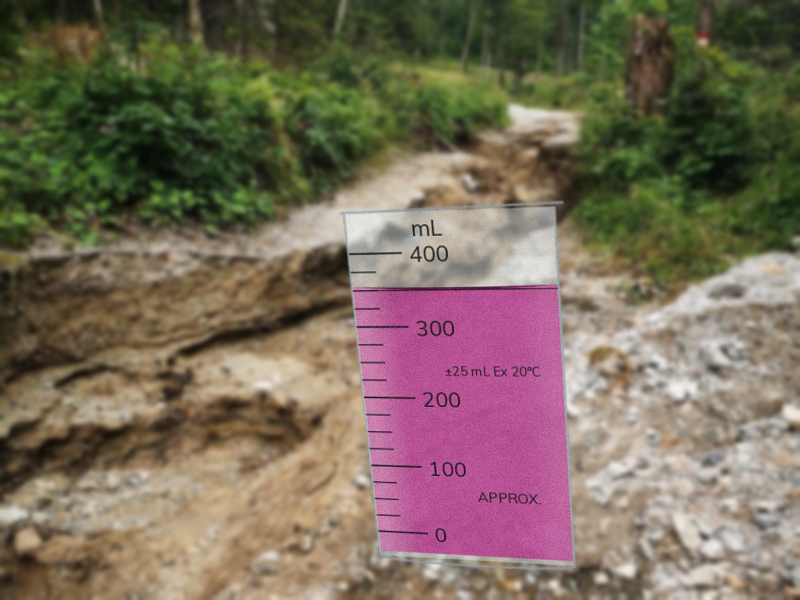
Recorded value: 350
